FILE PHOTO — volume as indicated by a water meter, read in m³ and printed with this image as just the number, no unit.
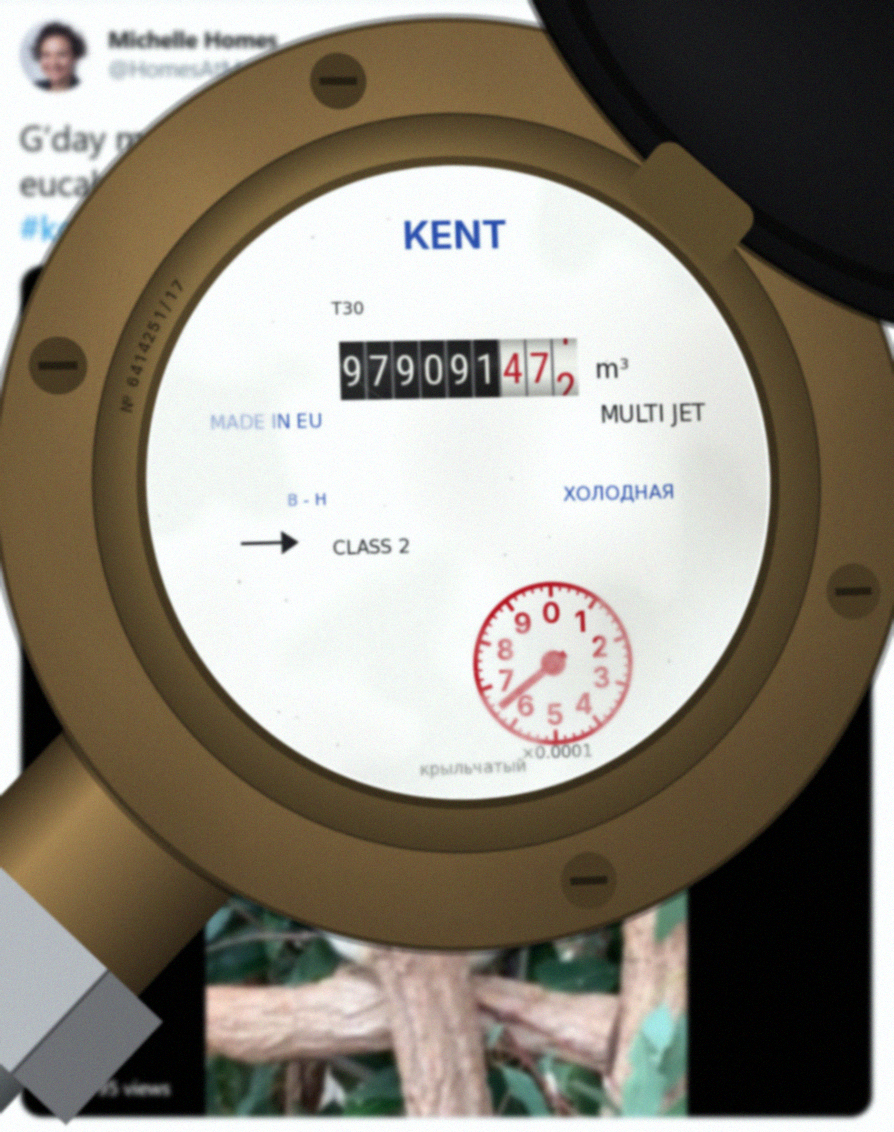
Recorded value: 979091.4716
